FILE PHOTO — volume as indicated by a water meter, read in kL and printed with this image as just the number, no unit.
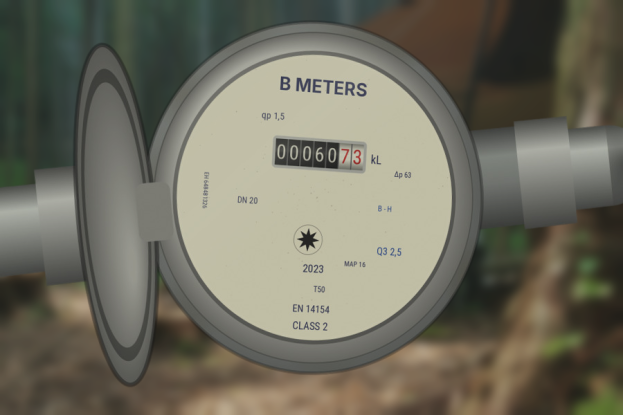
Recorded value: 60.73
